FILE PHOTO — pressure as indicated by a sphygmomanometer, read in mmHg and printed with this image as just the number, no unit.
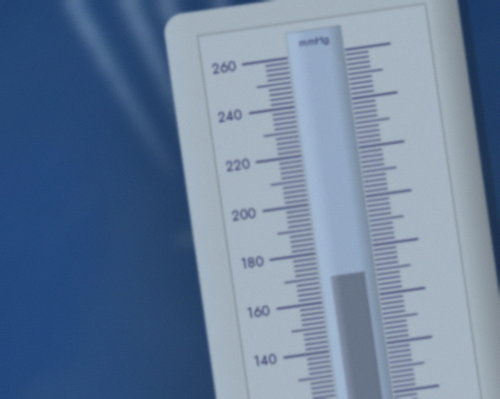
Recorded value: 170
